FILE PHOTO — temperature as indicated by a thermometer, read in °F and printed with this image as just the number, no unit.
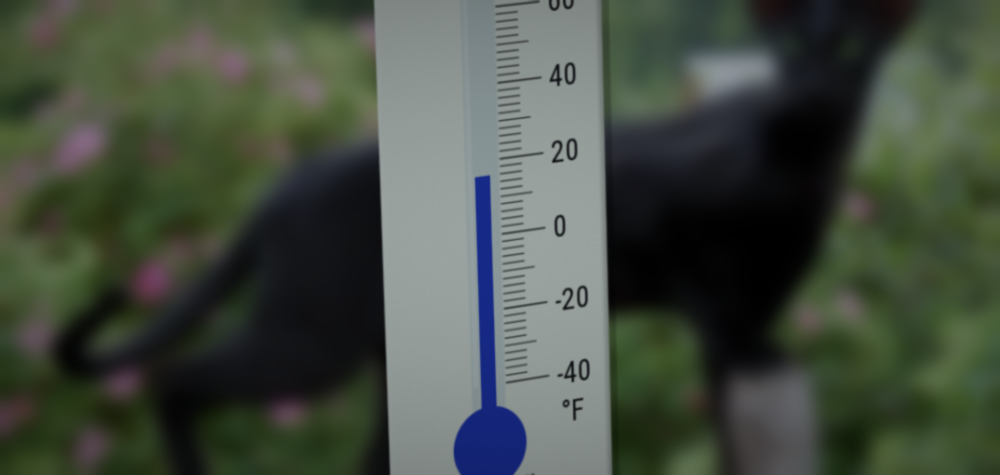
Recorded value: 16
